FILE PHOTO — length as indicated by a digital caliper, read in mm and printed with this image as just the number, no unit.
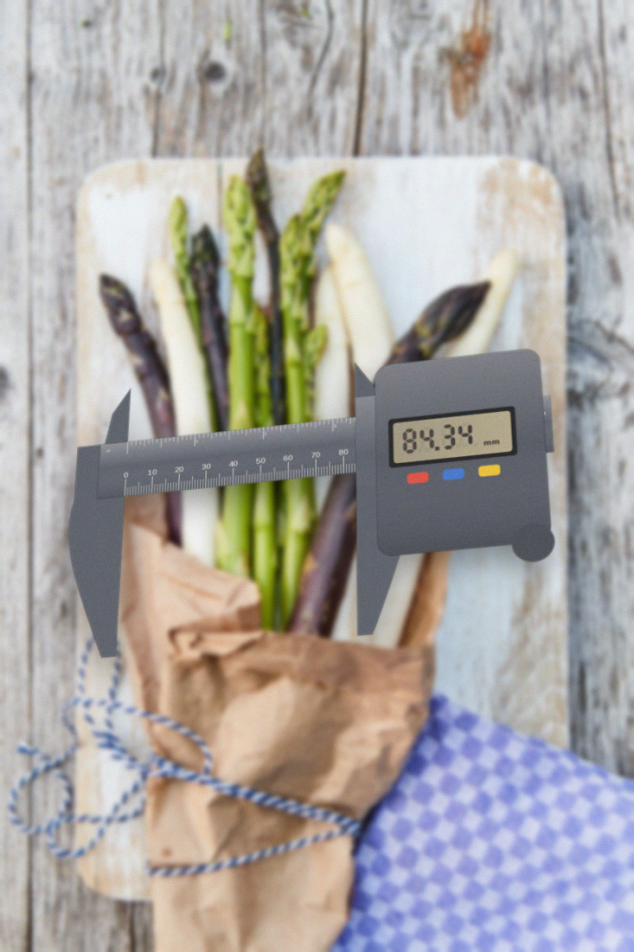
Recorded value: 84.34
